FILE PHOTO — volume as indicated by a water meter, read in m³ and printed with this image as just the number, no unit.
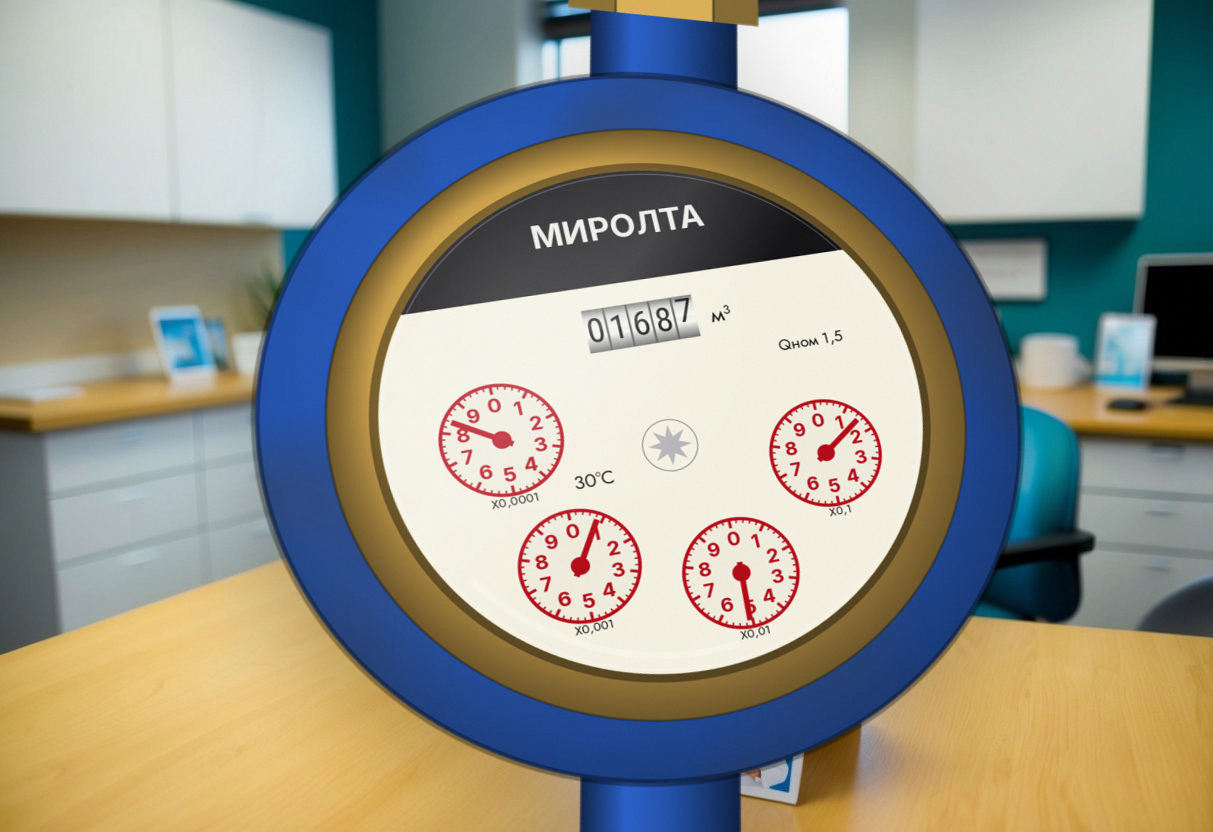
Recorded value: 1687.1508
